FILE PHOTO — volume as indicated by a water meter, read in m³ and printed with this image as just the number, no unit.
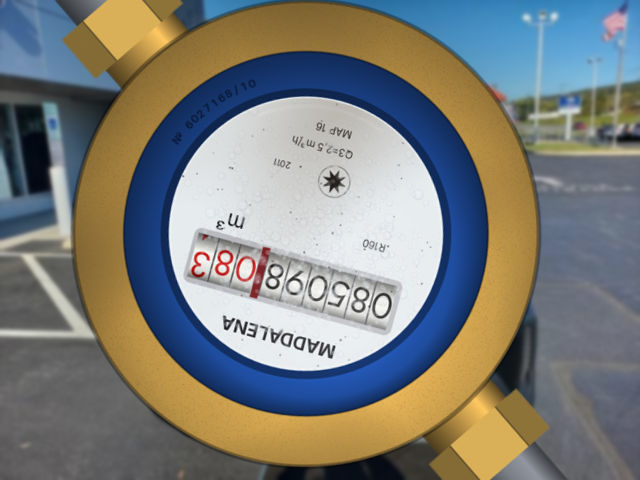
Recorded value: 85098.083
